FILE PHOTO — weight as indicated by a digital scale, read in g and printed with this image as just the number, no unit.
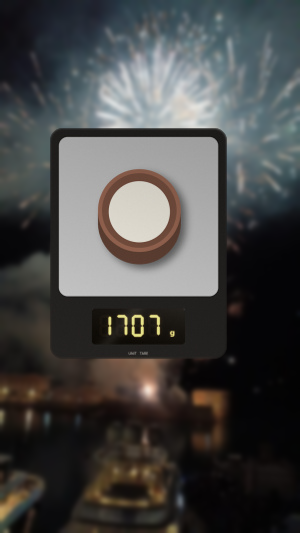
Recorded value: 1707
